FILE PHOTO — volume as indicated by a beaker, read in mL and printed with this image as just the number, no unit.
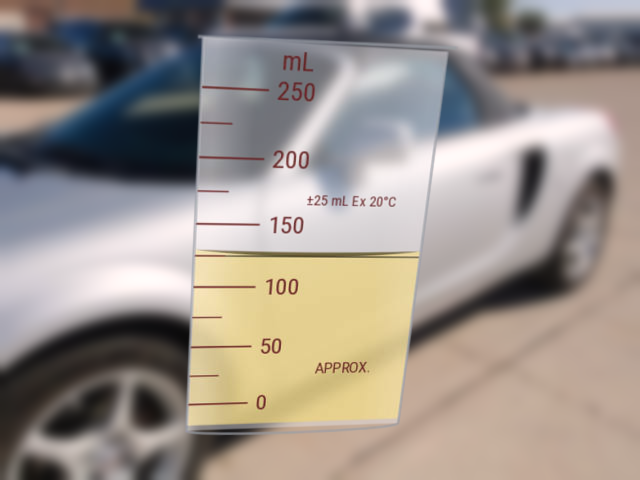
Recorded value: 125
